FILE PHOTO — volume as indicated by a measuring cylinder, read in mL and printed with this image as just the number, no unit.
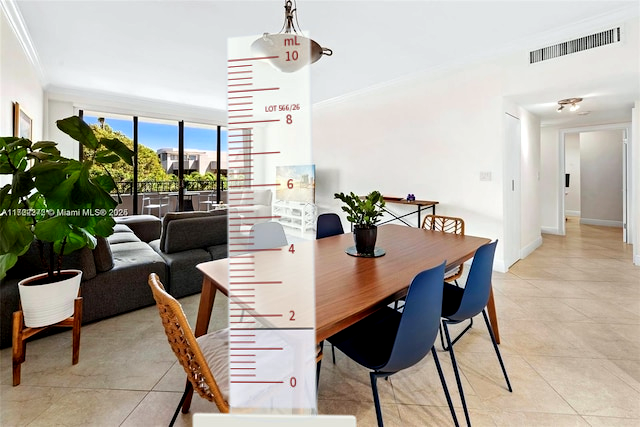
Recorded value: 1.6
